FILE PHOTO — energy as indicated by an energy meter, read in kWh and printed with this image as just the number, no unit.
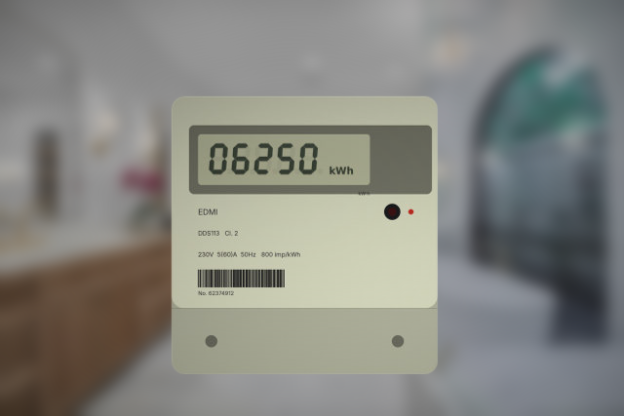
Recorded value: 6250
